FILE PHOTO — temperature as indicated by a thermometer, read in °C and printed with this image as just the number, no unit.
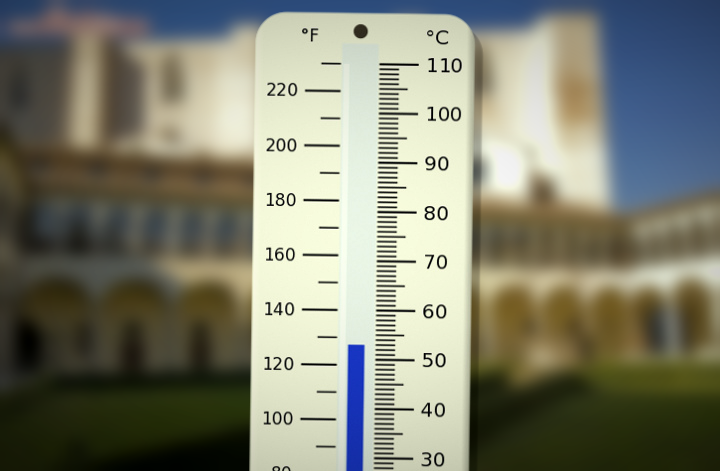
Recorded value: 53
